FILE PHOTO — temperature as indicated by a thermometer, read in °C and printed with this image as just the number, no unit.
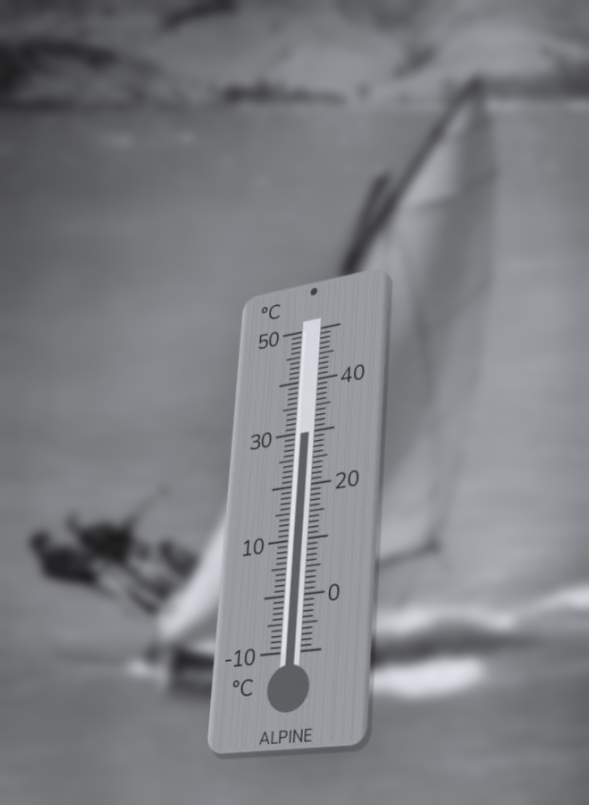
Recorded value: 30
